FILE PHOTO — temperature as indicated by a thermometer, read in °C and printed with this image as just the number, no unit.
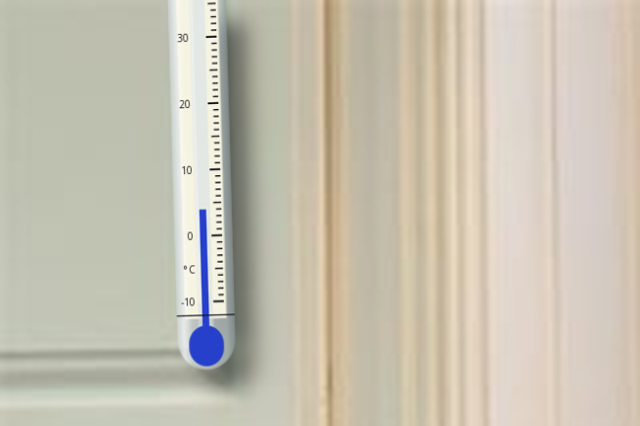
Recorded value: 4
